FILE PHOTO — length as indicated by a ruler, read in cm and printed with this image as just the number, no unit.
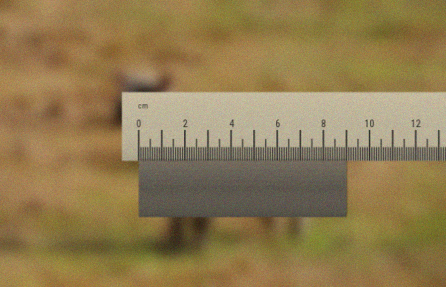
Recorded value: 9
